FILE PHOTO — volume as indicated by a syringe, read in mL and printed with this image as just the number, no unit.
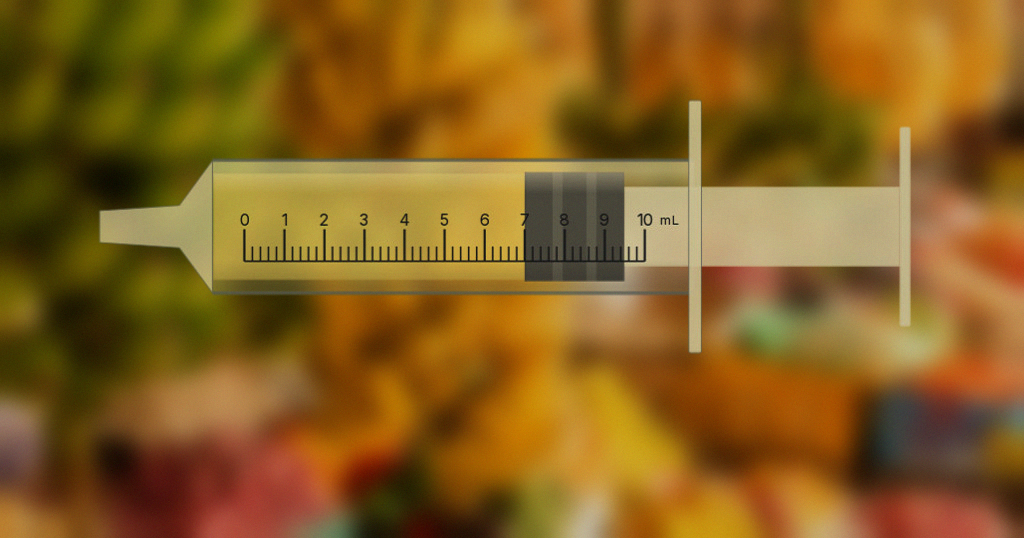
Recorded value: 7
